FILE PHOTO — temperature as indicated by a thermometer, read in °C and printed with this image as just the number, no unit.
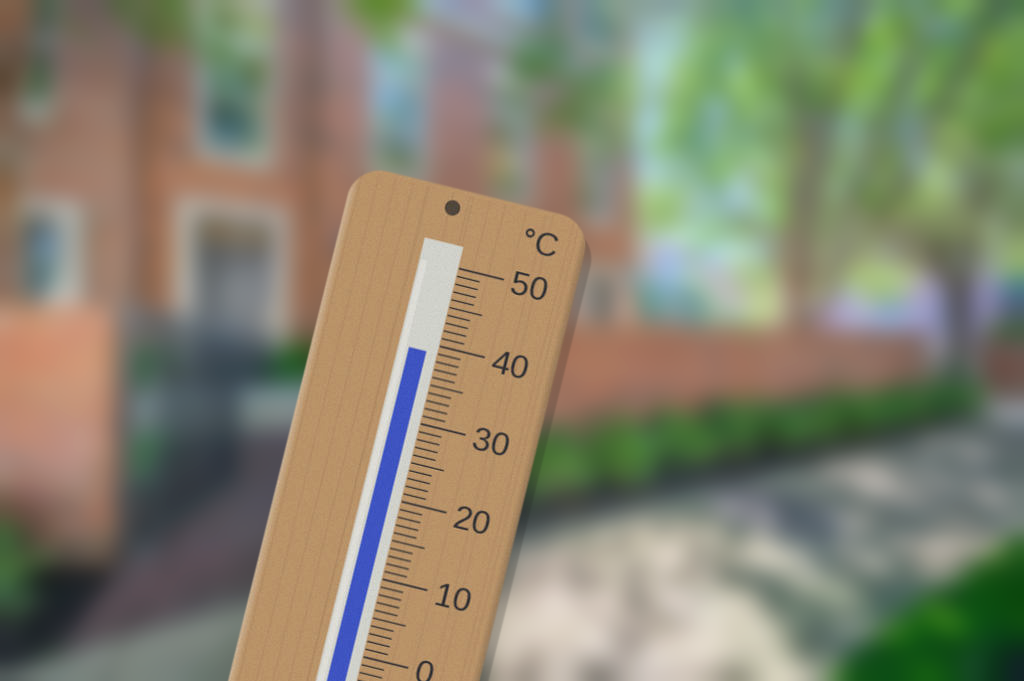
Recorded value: 39
